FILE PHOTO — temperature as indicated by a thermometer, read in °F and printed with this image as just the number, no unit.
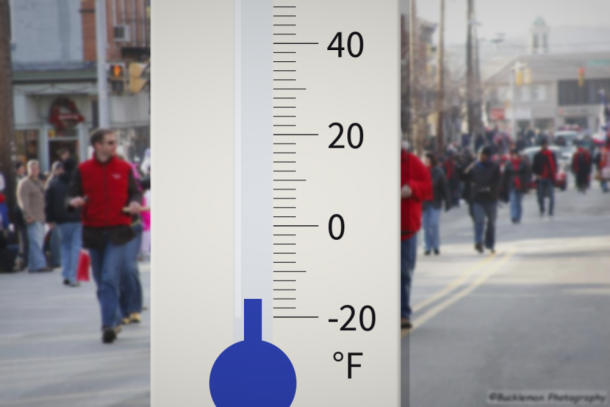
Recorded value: -16
